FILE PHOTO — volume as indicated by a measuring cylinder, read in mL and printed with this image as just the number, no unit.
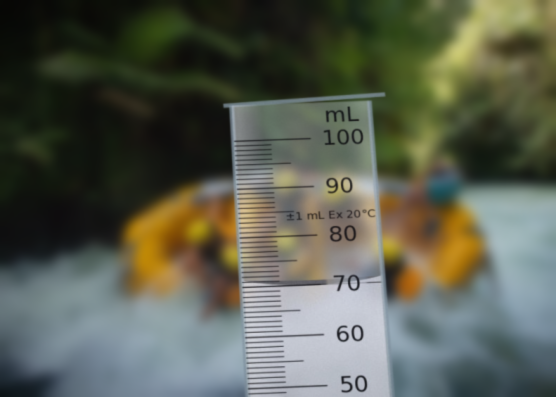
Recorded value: 70
